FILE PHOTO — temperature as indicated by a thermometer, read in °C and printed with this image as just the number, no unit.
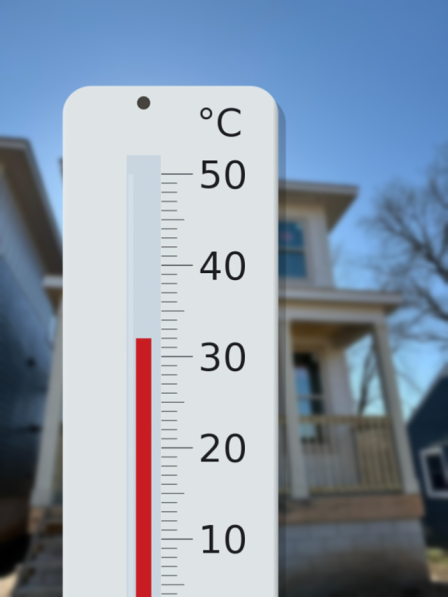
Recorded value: 32
